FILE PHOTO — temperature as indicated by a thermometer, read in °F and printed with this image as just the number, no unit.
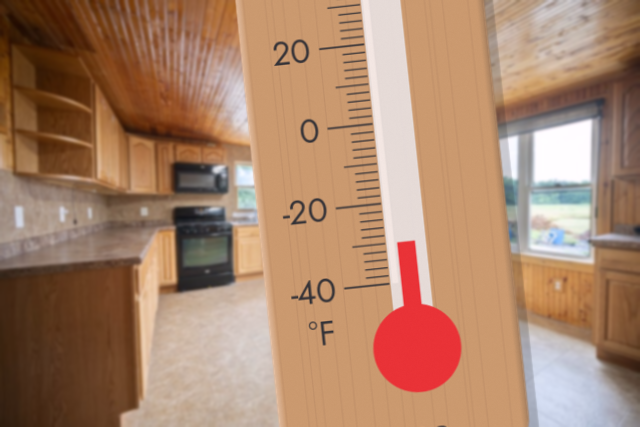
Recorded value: -30
